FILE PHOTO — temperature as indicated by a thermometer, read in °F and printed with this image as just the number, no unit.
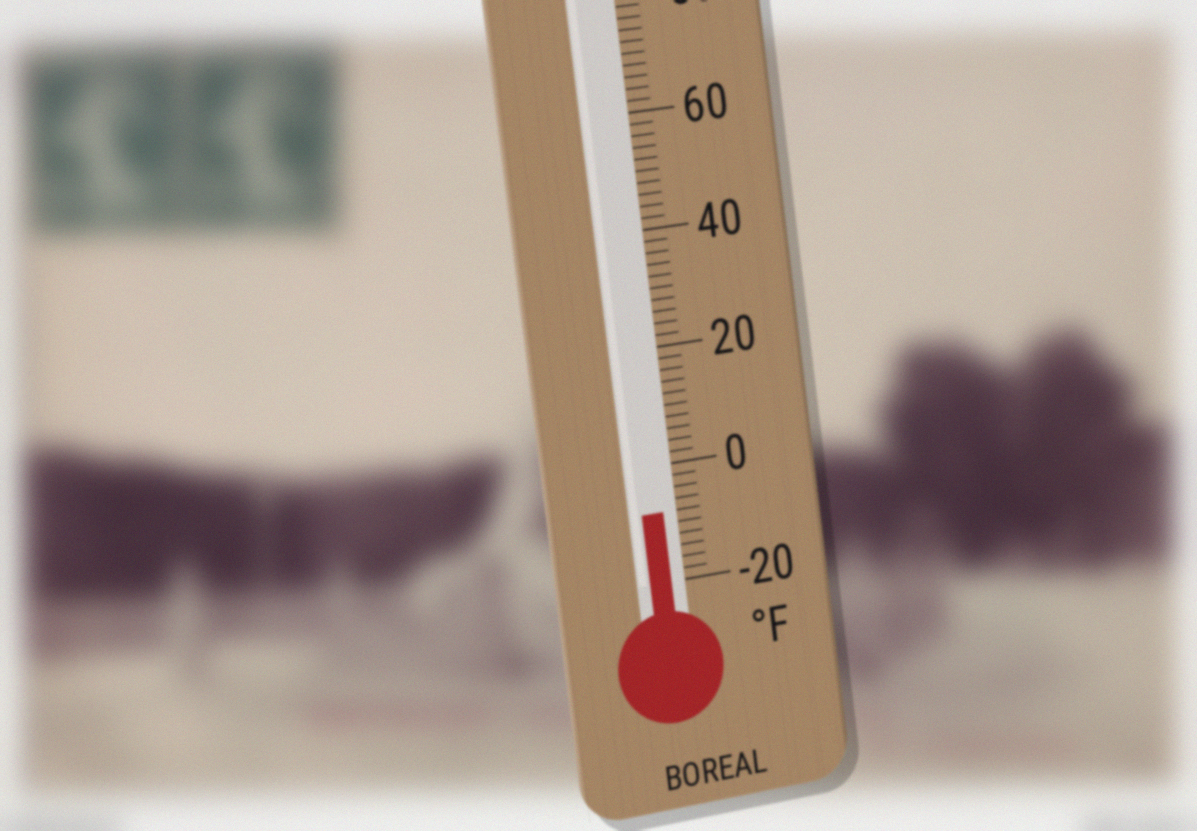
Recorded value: -8
